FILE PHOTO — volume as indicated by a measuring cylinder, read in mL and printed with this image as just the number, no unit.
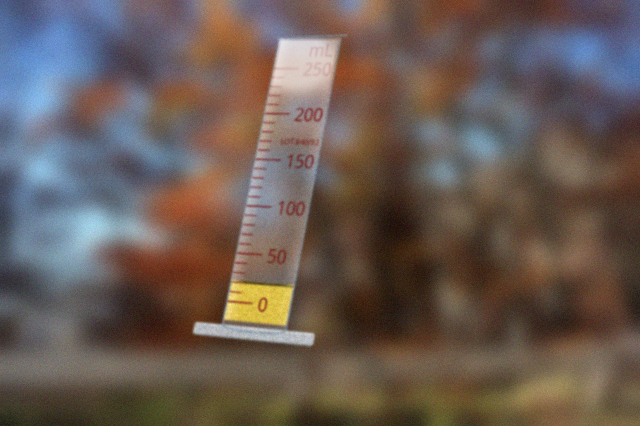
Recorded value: 20
